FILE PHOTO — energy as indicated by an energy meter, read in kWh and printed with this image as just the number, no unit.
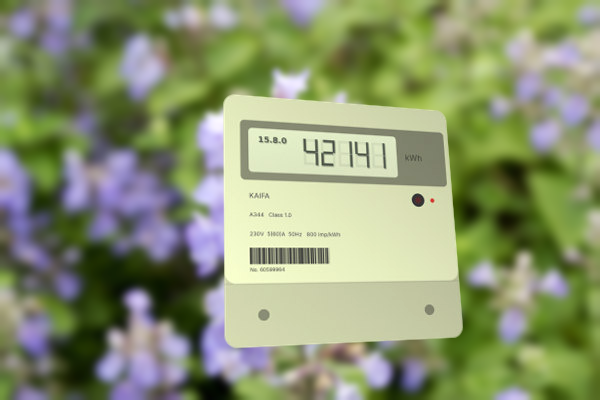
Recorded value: 42141
